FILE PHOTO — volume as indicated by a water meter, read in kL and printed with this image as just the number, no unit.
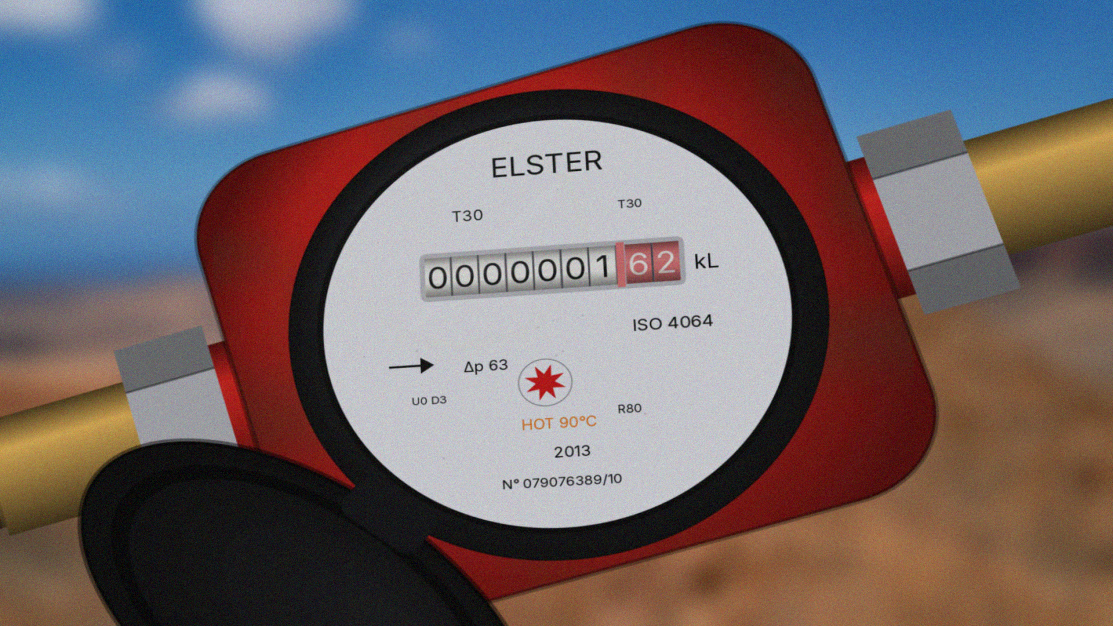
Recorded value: 1.62
